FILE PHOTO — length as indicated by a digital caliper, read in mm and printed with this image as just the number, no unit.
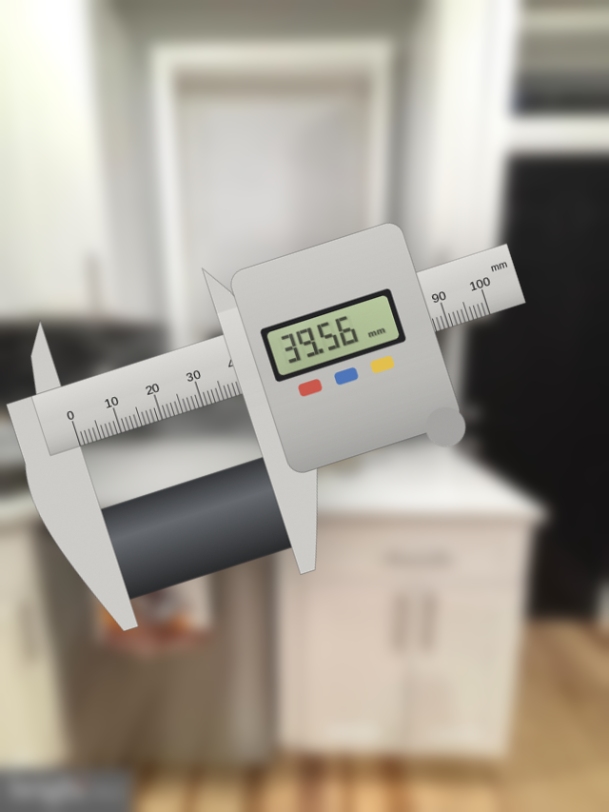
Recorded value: 39.56
